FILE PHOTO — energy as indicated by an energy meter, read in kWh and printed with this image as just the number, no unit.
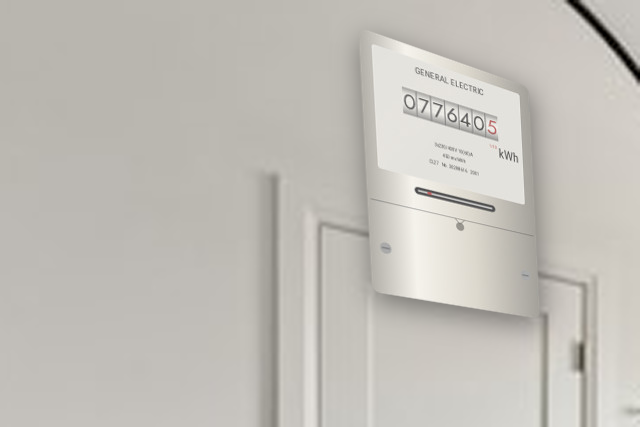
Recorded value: 77640.5
